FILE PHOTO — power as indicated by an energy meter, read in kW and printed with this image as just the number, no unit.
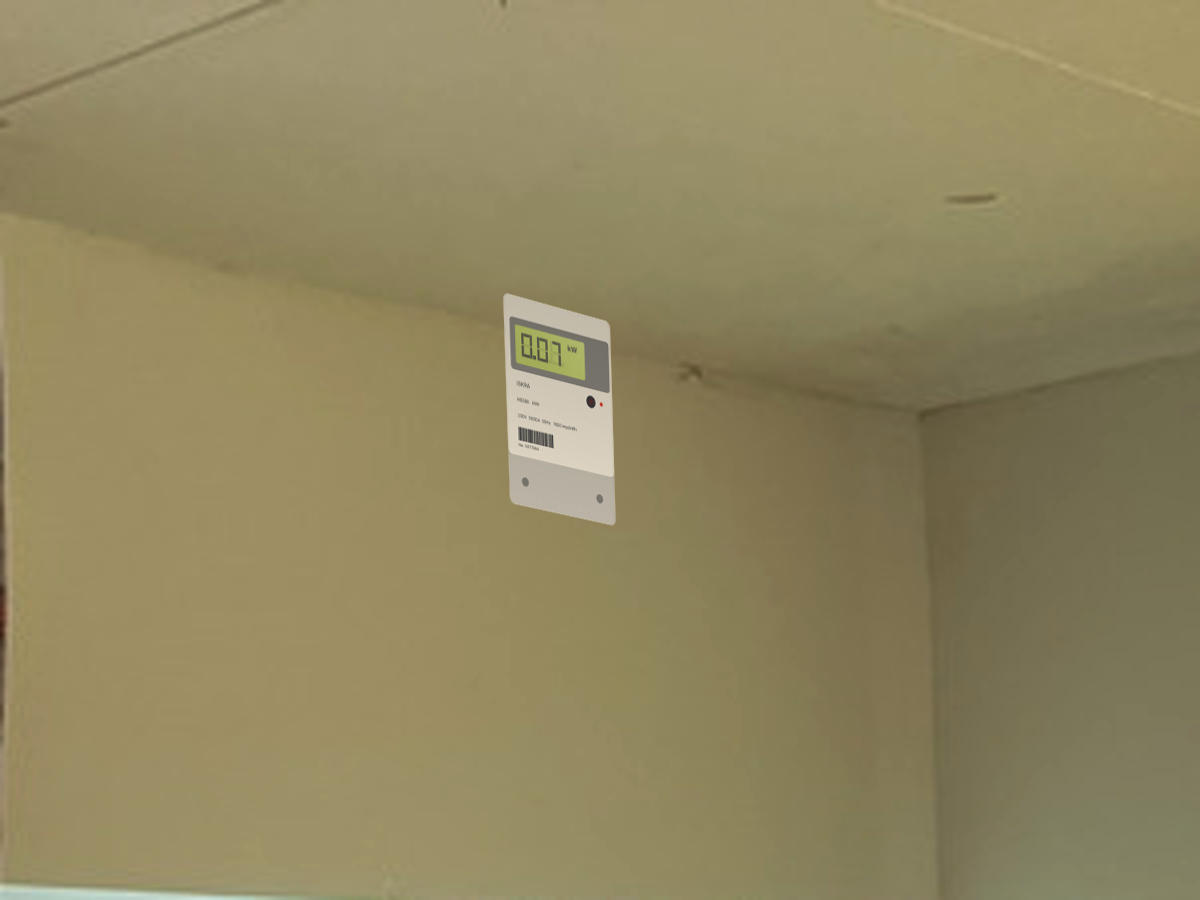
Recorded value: 0.07
